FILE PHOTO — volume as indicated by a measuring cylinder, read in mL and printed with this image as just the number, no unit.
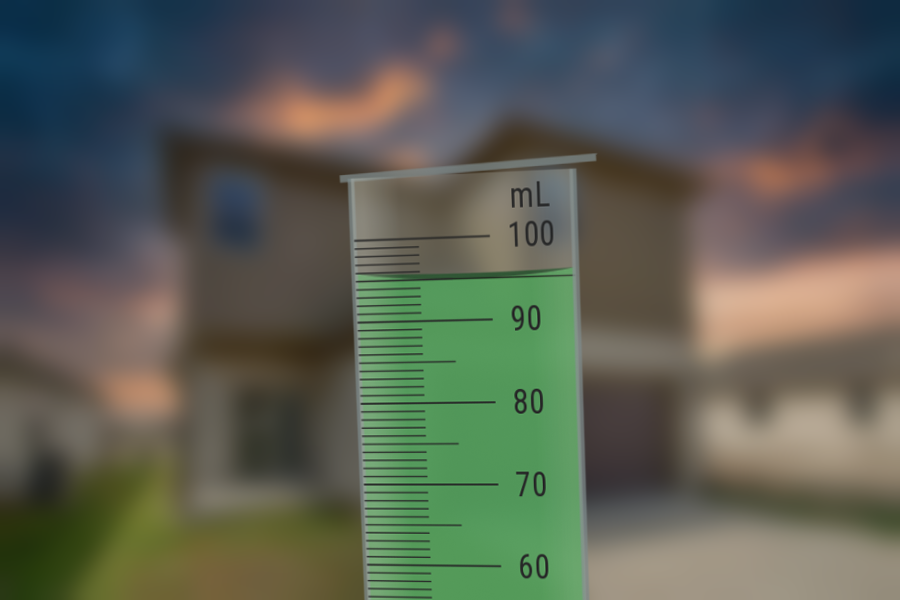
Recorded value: 95
